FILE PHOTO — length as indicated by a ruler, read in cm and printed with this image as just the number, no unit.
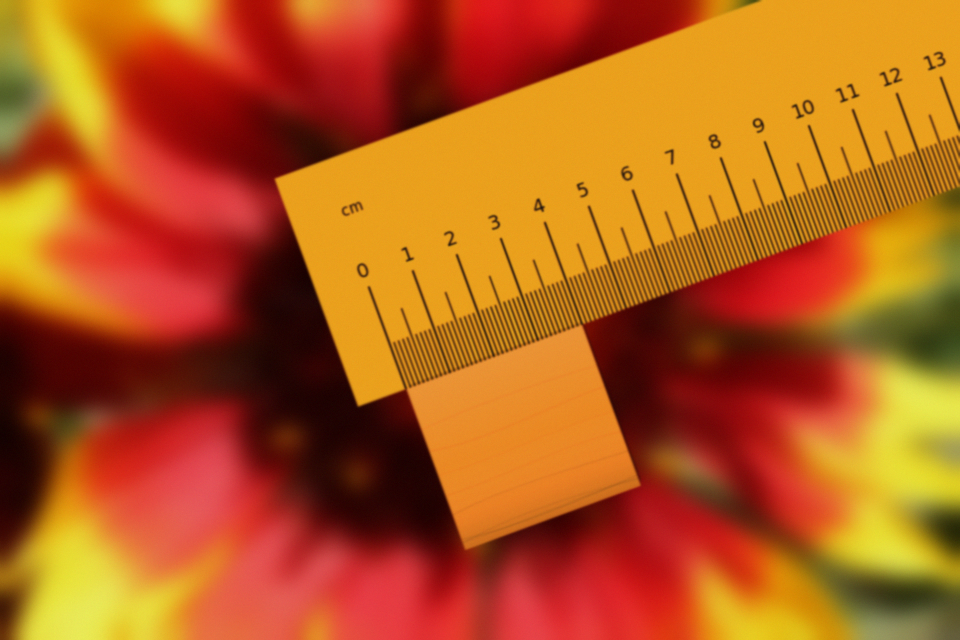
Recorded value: 4
